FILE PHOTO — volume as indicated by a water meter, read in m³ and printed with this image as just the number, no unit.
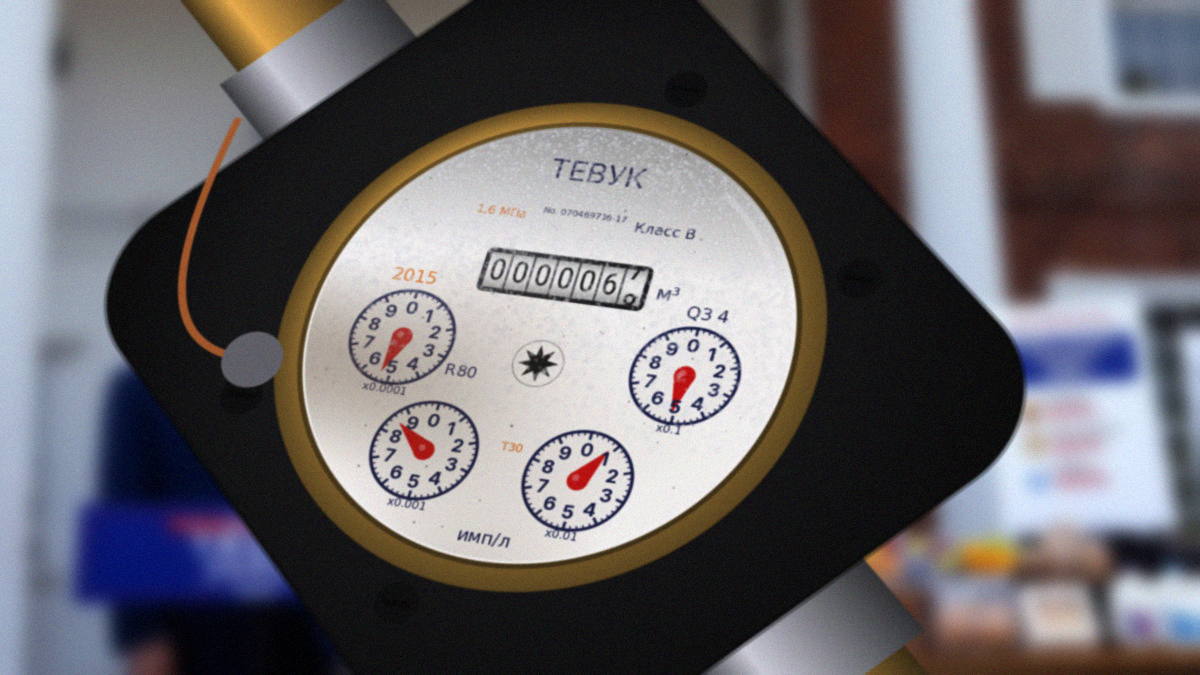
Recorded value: 67.5085
